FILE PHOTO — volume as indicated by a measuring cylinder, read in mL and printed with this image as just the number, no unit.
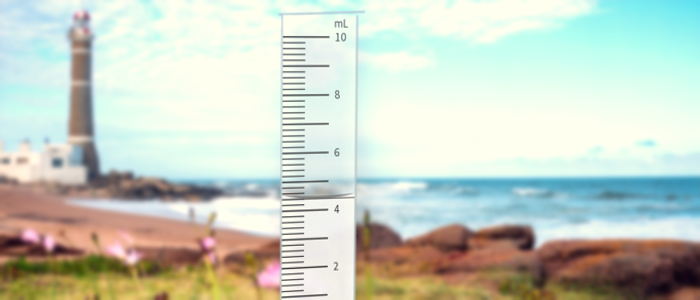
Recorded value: 4.4
